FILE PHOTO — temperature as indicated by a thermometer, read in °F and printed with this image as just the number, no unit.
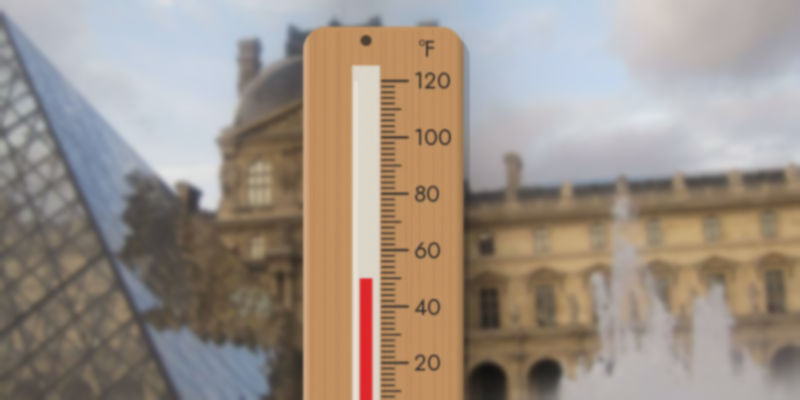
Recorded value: 50
